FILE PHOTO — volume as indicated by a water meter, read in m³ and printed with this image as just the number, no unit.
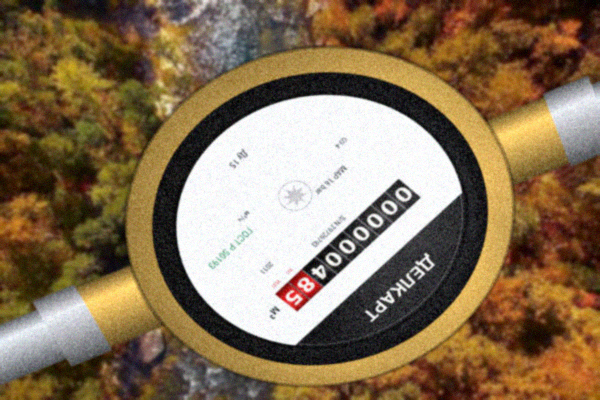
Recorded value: 4.85
